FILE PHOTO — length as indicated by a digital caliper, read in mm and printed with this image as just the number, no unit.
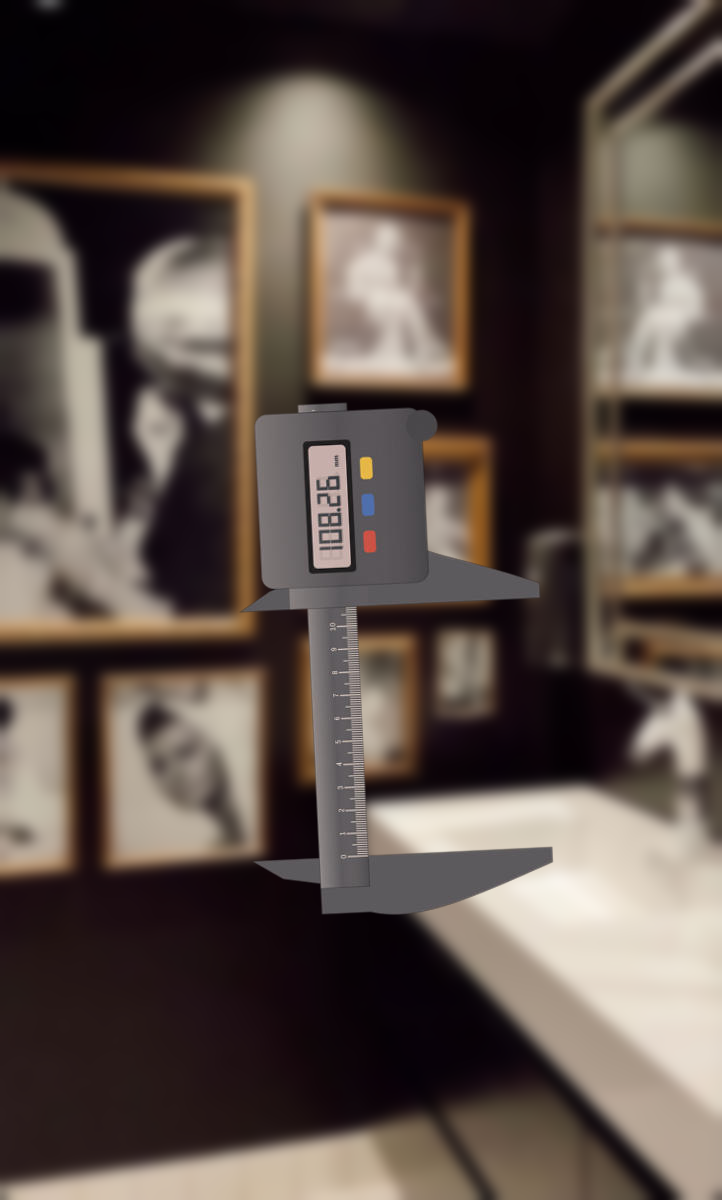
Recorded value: 108.26
